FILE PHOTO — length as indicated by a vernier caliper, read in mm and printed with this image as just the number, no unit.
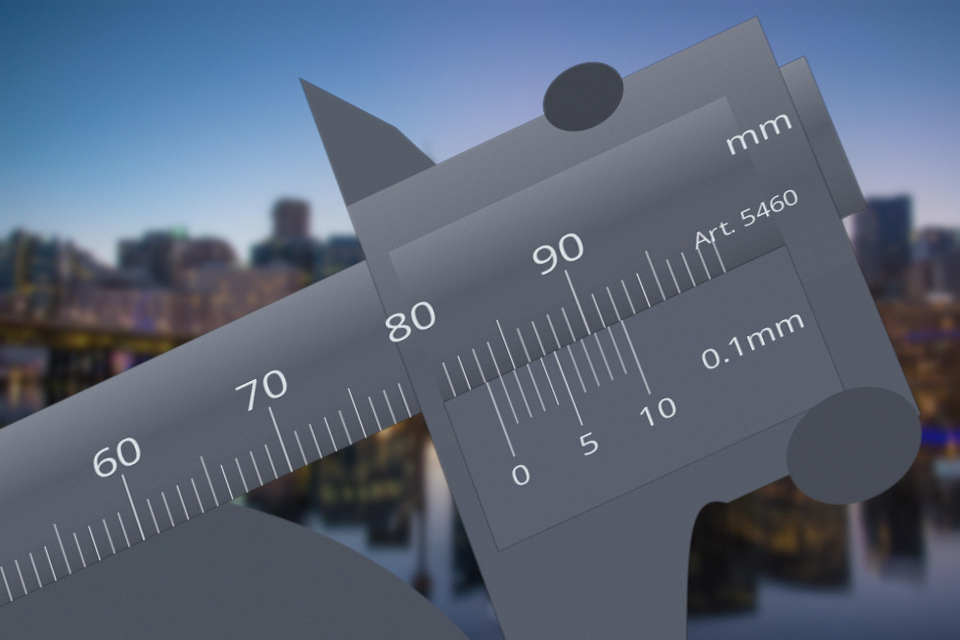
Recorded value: 83.1
